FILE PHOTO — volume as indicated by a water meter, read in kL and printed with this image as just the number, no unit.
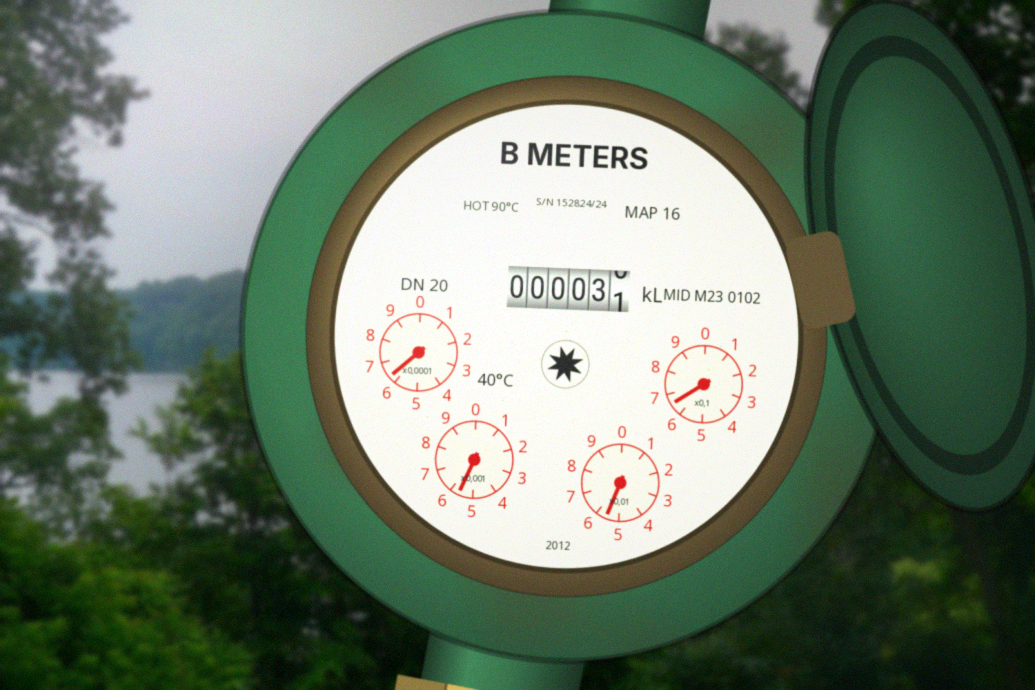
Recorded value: 30.6556
